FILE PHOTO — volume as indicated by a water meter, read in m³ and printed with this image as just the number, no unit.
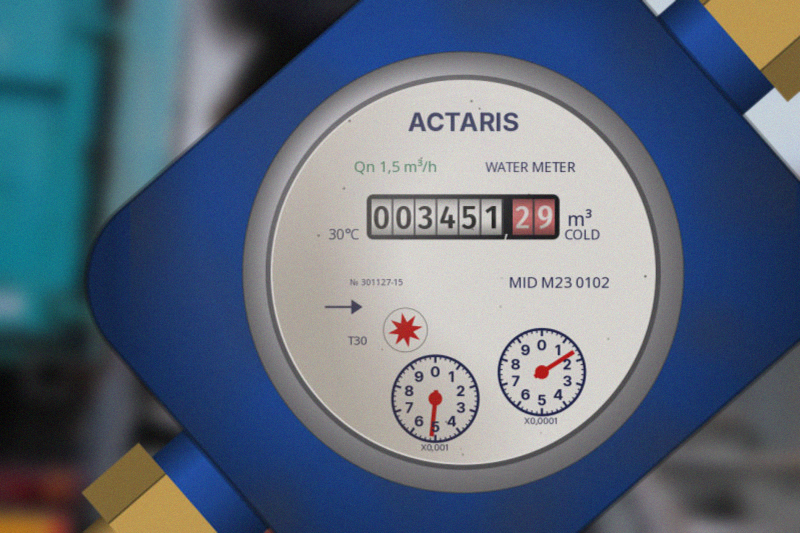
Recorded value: 3451.2951
